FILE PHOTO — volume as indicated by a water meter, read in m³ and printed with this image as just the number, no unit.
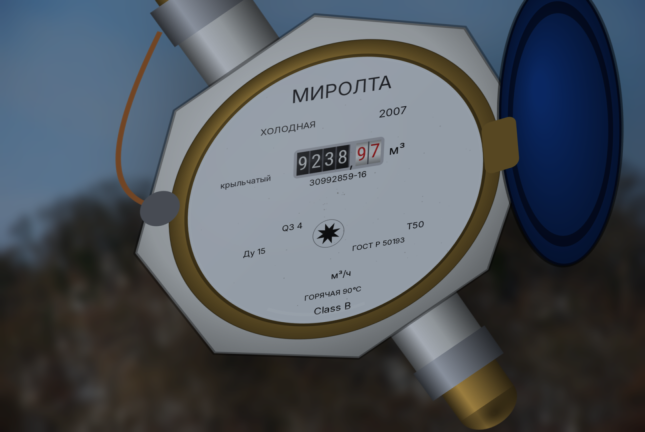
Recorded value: 9238.97
